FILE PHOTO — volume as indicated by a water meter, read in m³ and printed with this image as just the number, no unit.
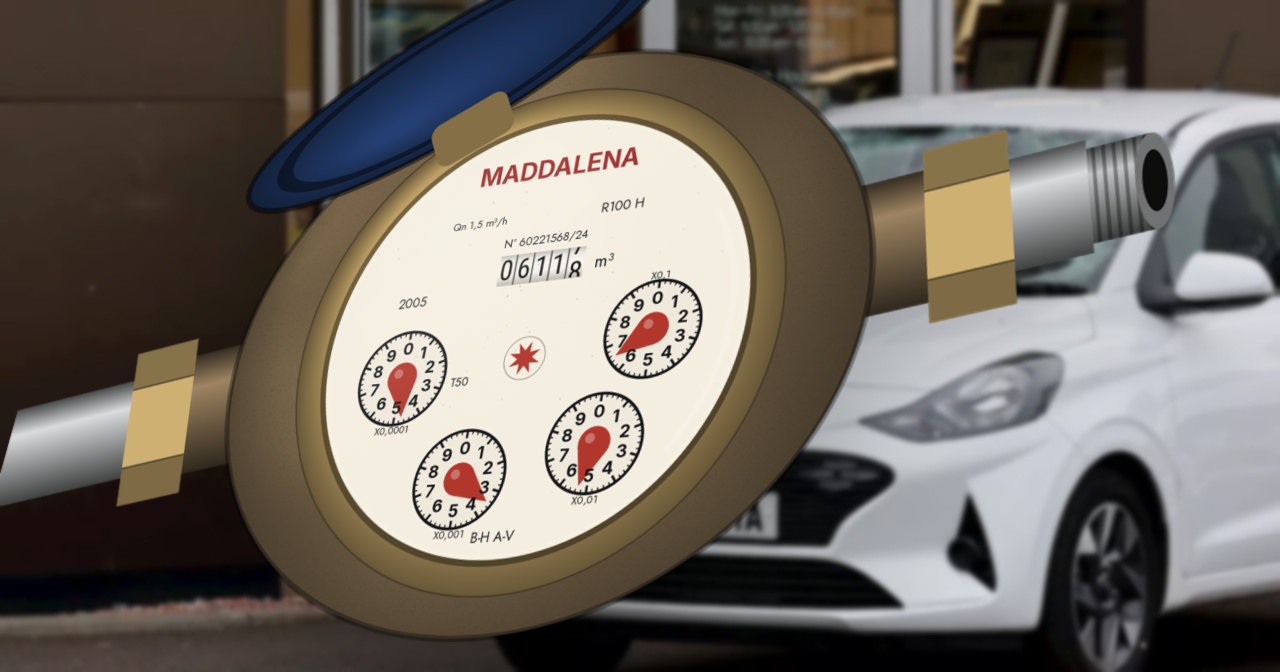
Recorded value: 6117.6534
